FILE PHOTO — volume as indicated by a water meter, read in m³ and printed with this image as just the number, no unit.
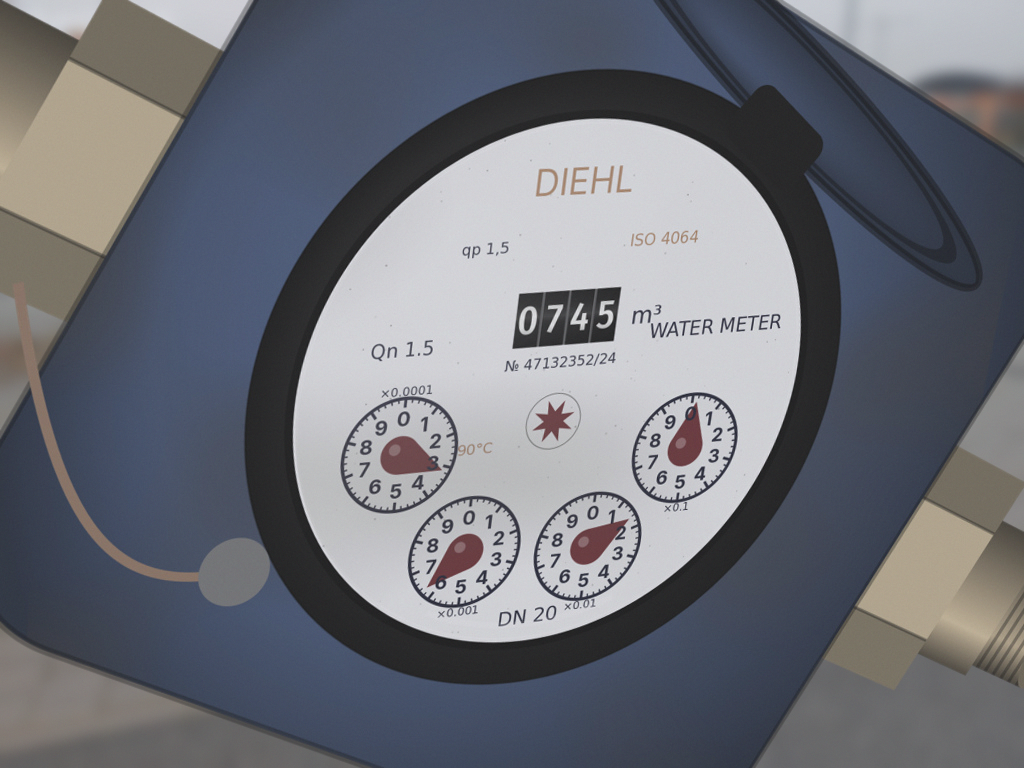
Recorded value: 745.0163
